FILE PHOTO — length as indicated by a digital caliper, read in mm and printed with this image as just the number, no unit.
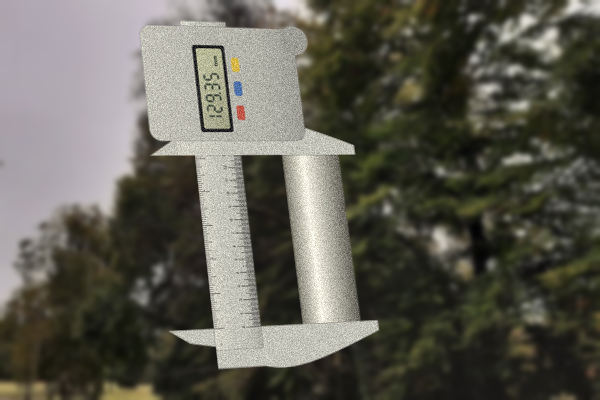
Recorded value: 129.35
